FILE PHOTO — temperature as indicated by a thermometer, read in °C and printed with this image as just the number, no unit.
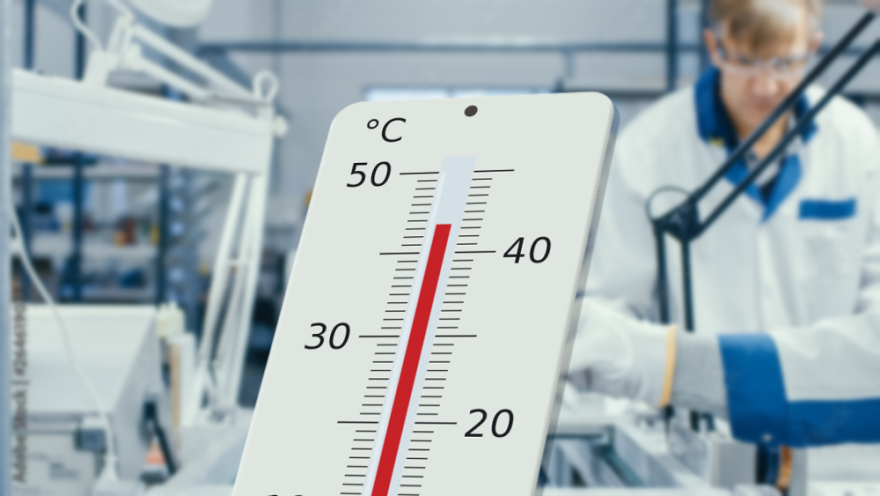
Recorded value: 43.5
